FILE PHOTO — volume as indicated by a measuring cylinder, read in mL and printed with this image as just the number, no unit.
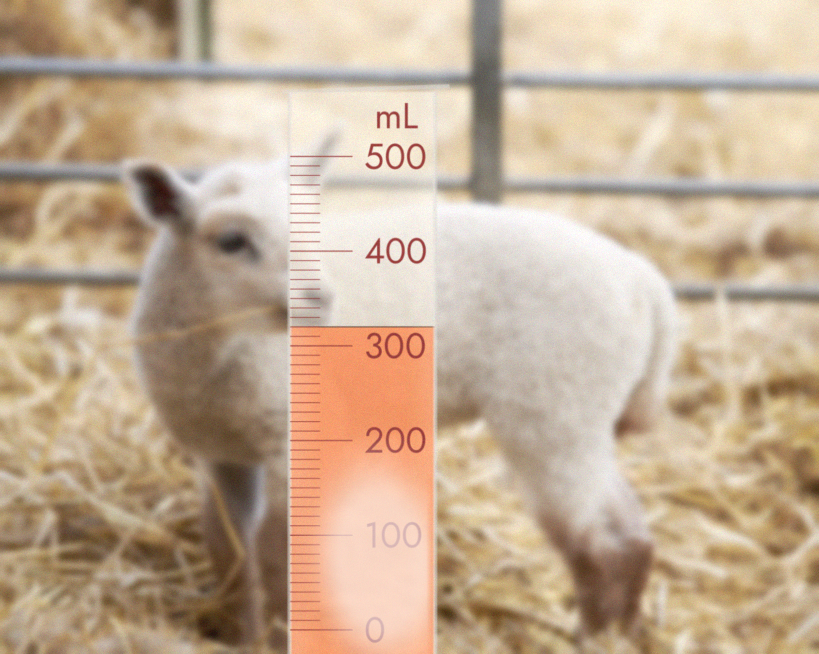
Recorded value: 320
